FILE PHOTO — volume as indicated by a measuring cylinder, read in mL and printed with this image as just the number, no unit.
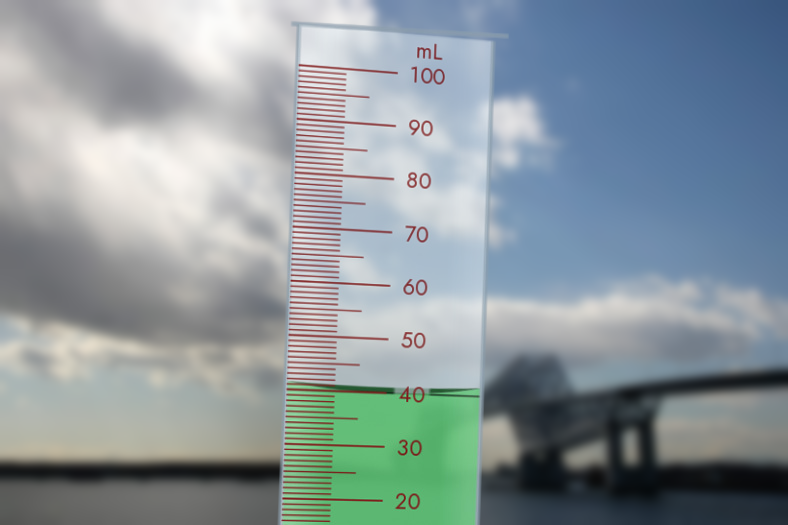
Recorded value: 40
